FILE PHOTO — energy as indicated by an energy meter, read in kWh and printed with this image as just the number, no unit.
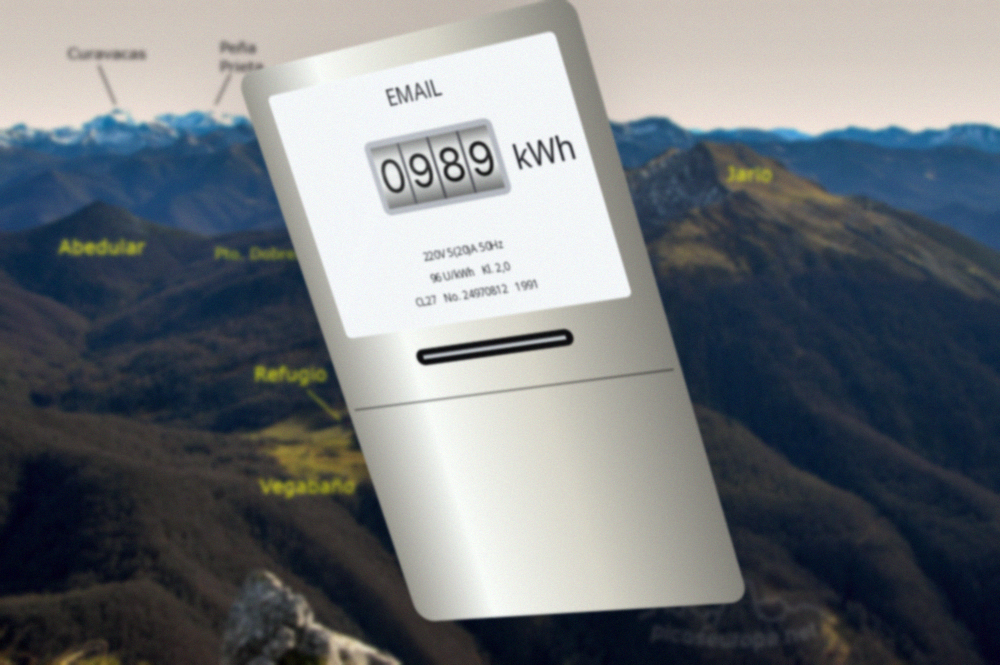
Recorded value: 989
